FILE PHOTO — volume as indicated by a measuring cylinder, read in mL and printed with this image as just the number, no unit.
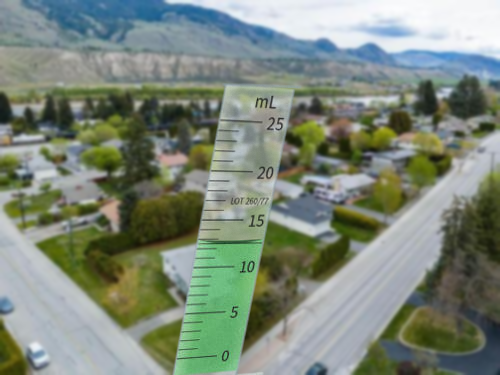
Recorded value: 12.5
